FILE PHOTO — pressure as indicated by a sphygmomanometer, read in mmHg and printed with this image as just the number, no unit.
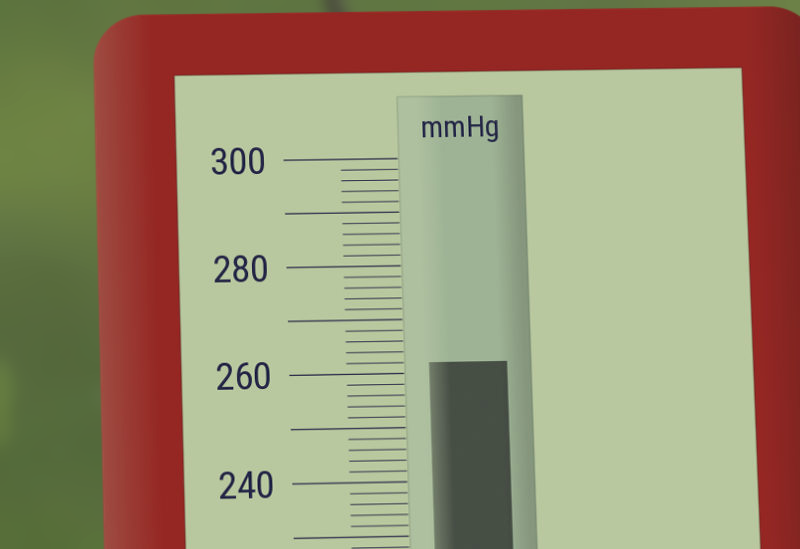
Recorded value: 262
